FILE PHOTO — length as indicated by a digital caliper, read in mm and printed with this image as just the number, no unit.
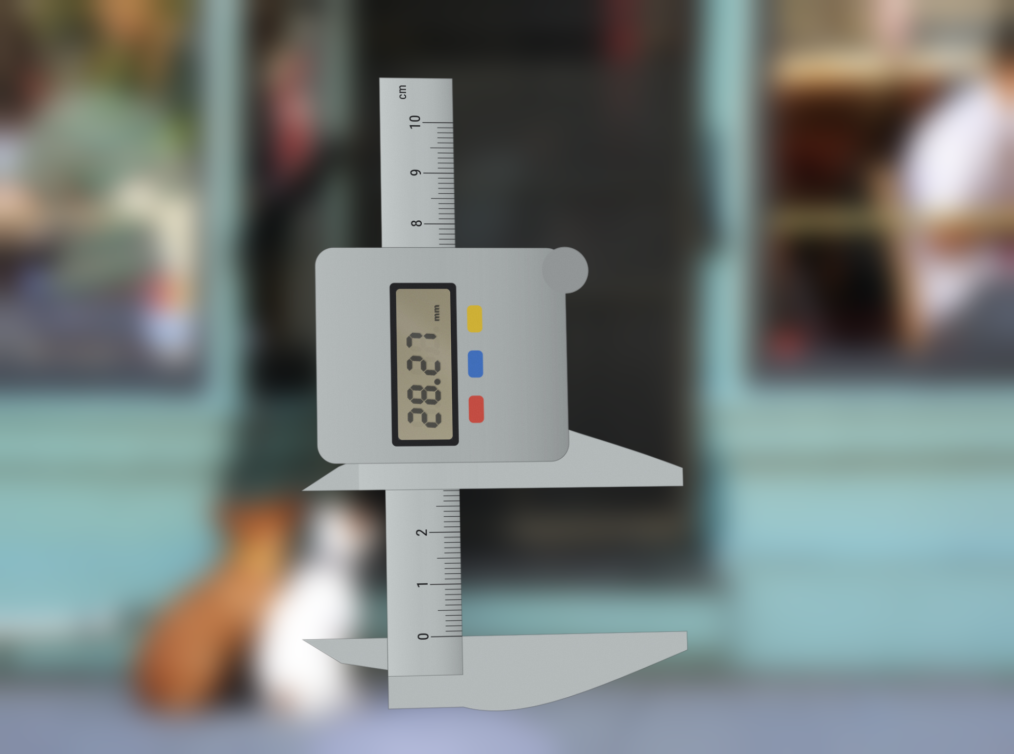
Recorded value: 28.27
